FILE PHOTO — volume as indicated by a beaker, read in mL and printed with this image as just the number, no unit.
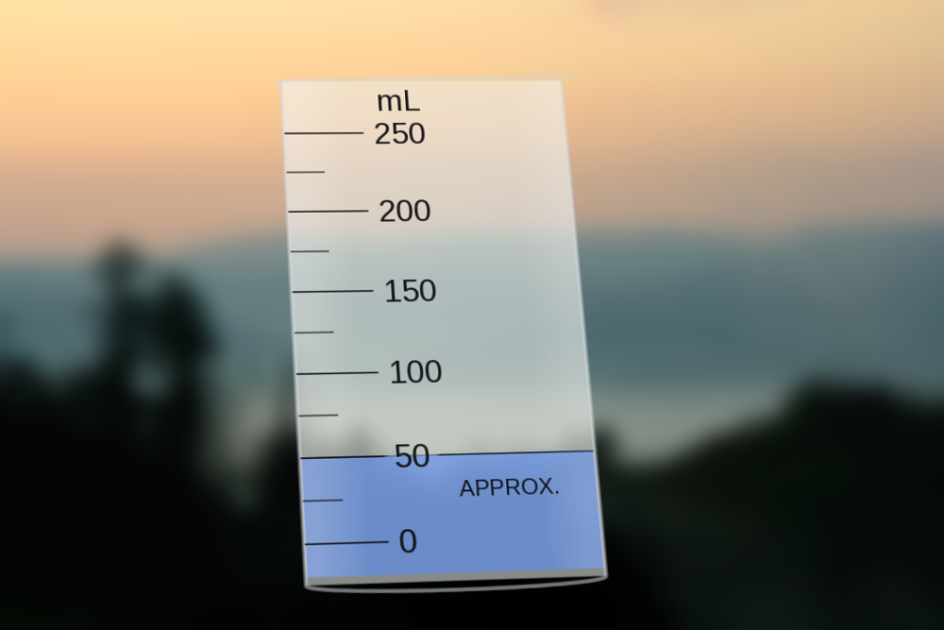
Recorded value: 50
